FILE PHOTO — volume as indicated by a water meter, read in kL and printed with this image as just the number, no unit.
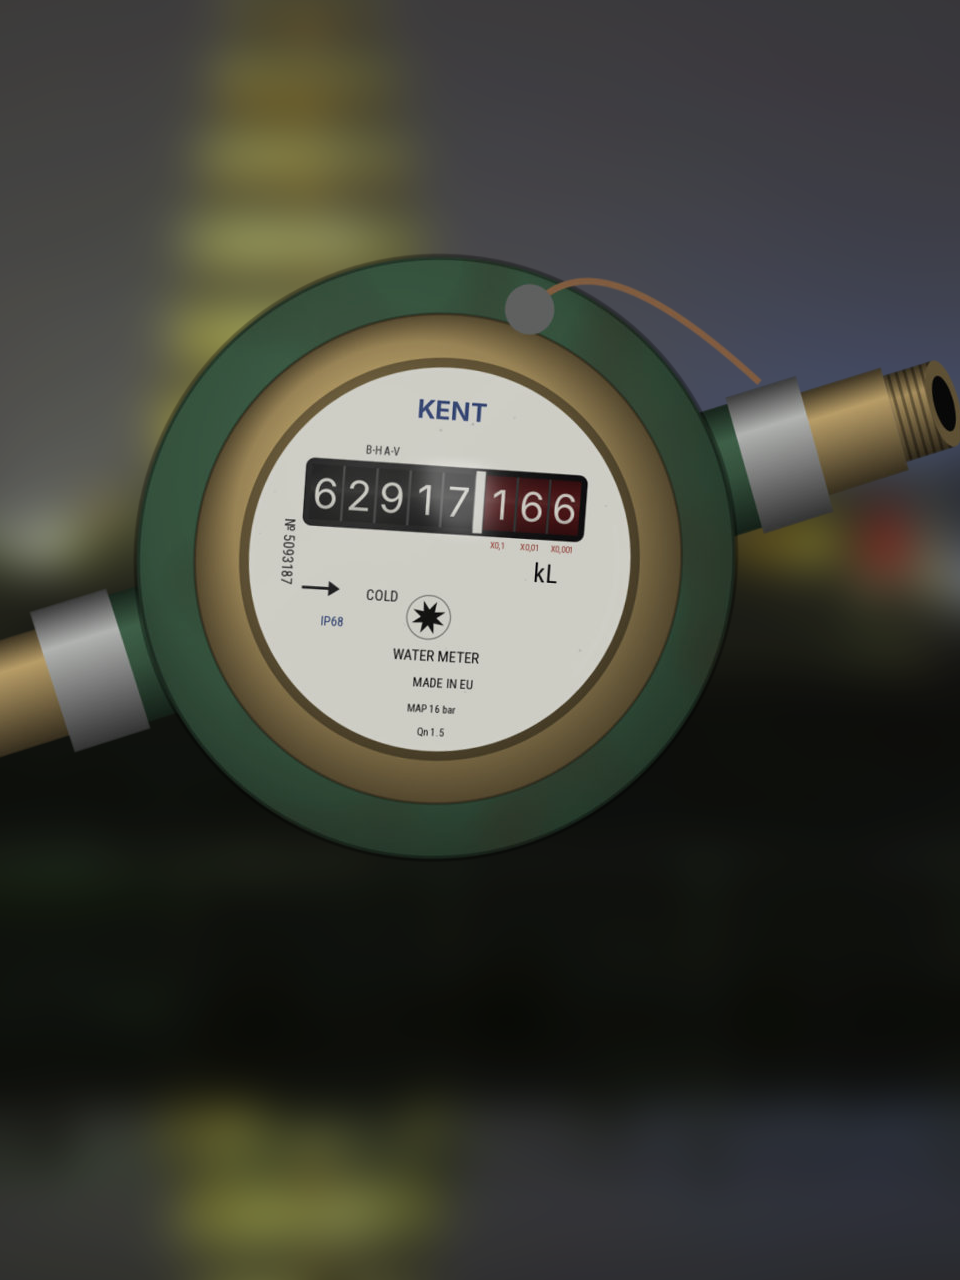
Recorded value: 62917.166
